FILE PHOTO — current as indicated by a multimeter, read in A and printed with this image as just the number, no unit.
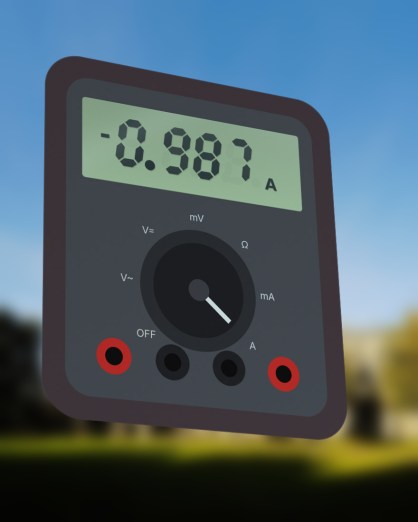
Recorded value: -0.987
